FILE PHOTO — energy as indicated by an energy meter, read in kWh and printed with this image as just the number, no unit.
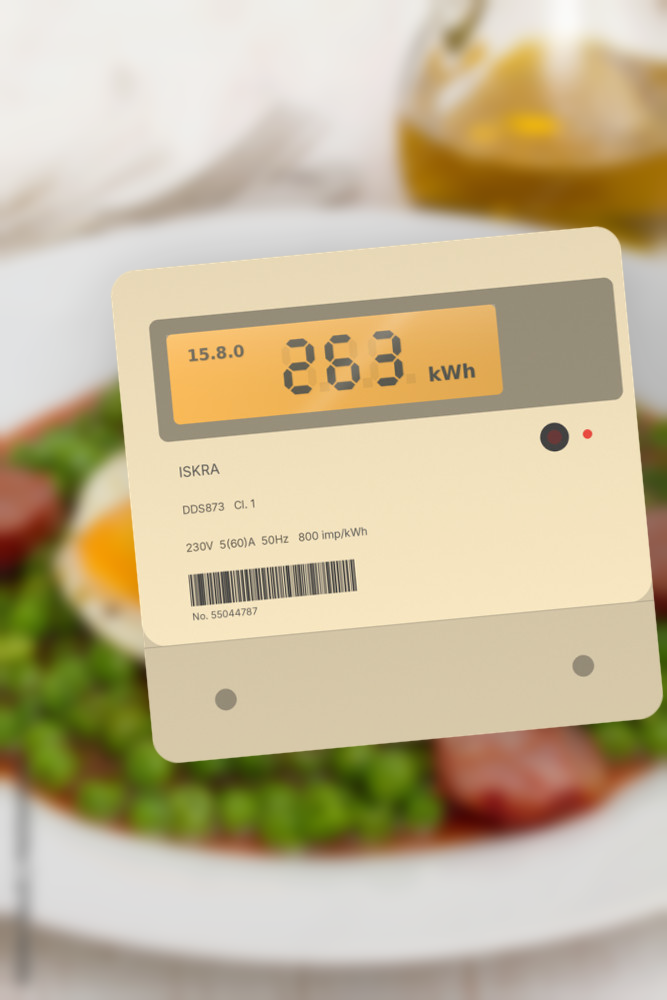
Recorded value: 263
